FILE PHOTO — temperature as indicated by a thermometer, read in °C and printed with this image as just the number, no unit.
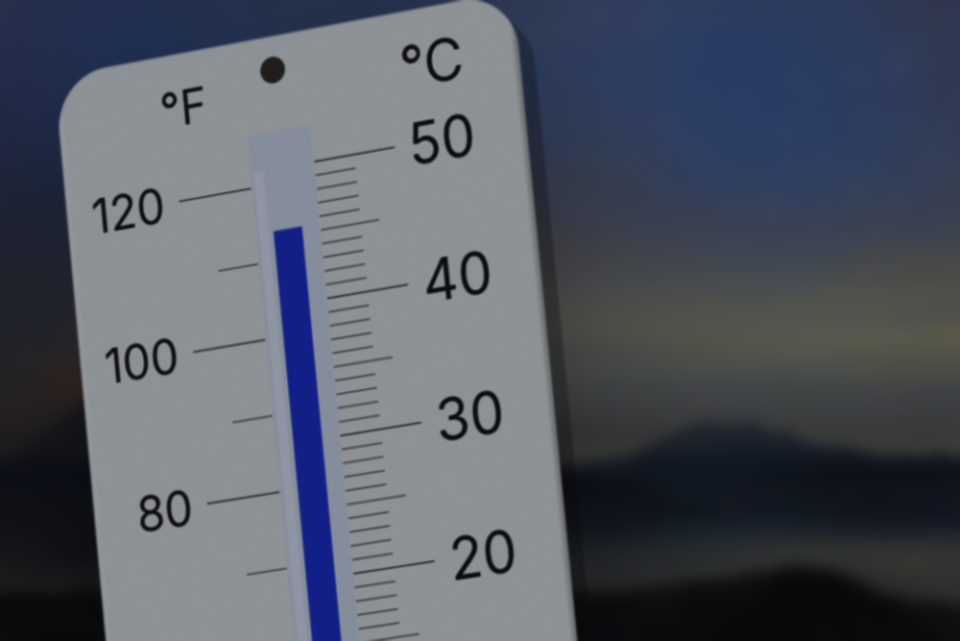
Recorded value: 45.5
